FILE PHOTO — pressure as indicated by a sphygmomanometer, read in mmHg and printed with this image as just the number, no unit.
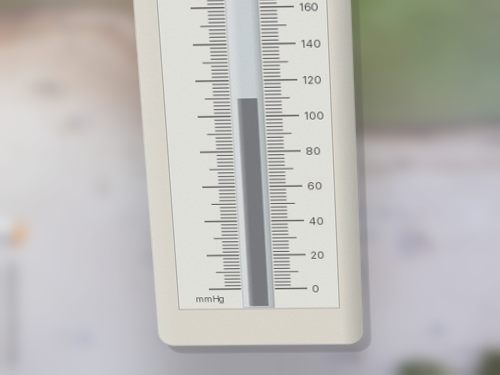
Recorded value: 110
